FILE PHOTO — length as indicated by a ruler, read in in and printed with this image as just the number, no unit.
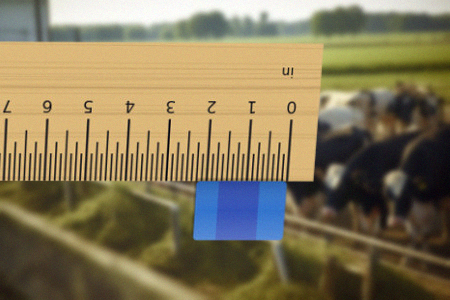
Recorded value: 2.25
